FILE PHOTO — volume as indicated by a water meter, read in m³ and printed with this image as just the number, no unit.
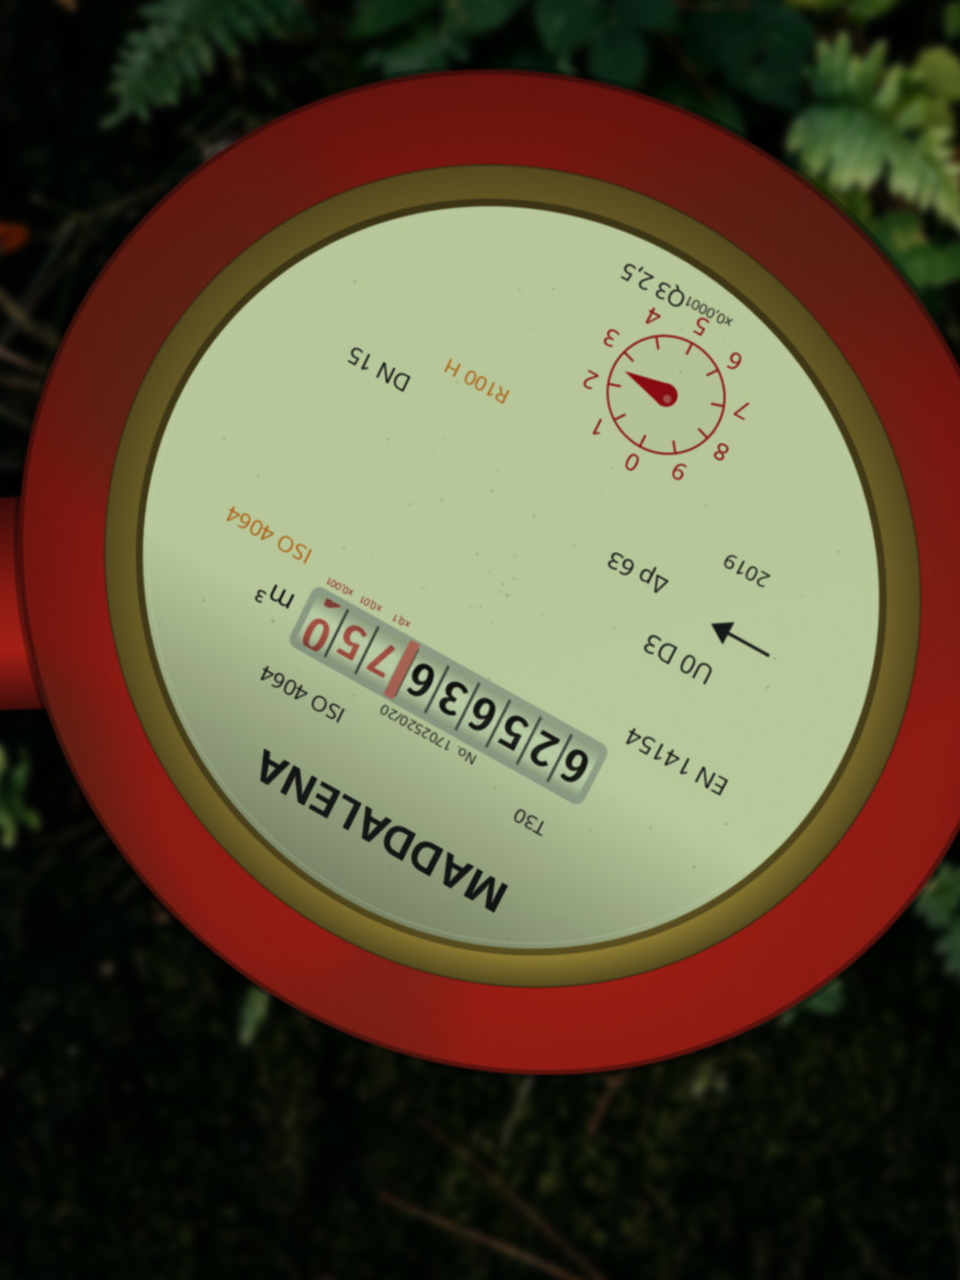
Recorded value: 625636.7502
